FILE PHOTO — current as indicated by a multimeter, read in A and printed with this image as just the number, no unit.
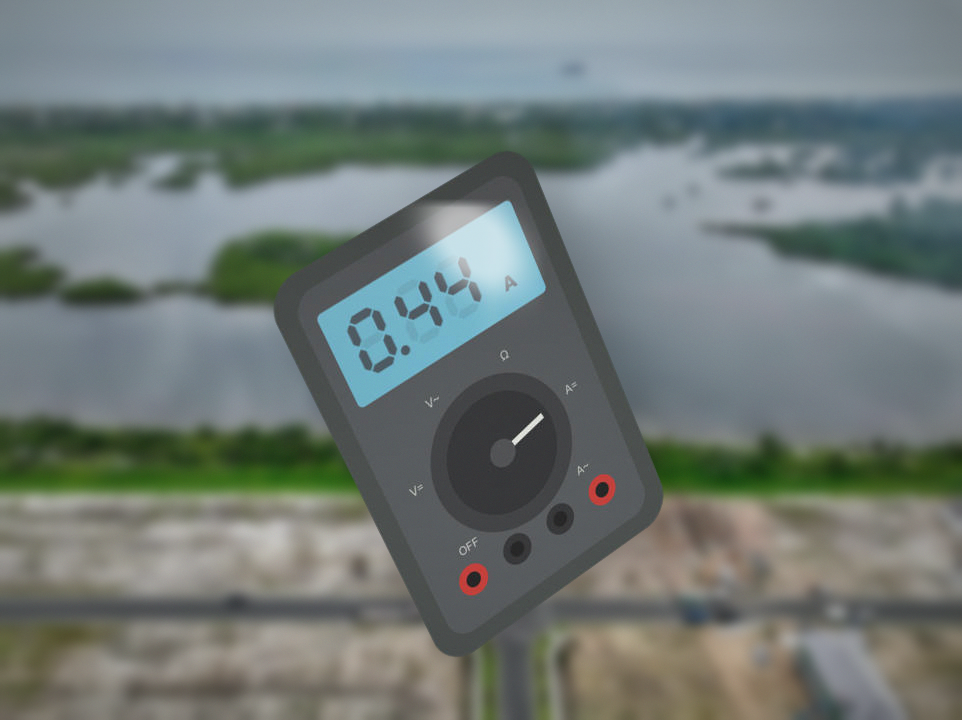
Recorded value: 0.44
